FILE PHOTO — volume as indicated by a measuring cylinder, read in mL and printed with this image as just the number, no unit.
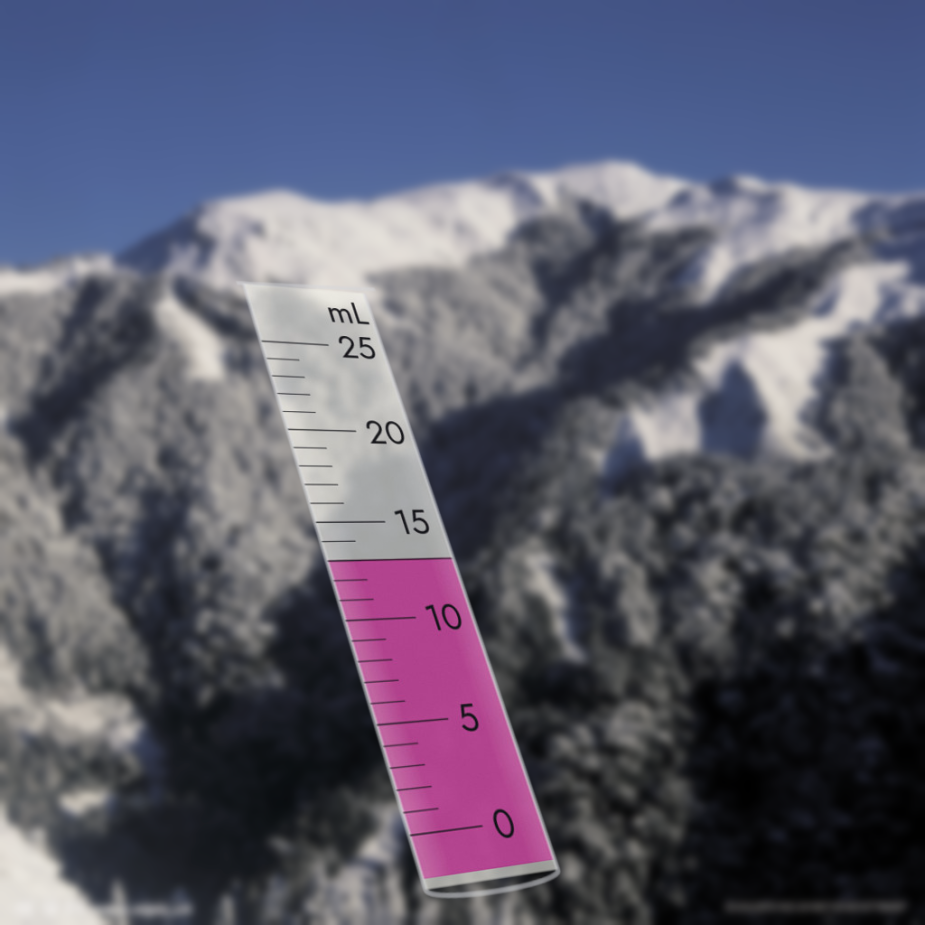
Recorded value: 13
